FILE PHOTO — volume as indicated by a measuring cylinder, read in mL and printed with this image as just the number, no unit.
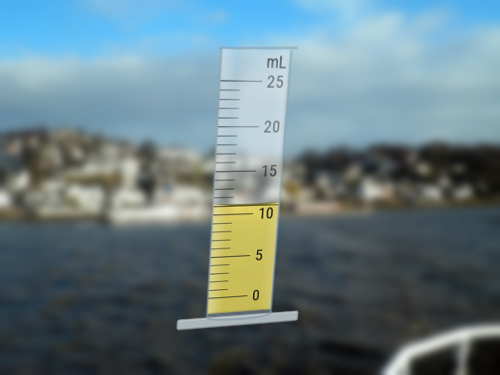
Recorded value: 11
